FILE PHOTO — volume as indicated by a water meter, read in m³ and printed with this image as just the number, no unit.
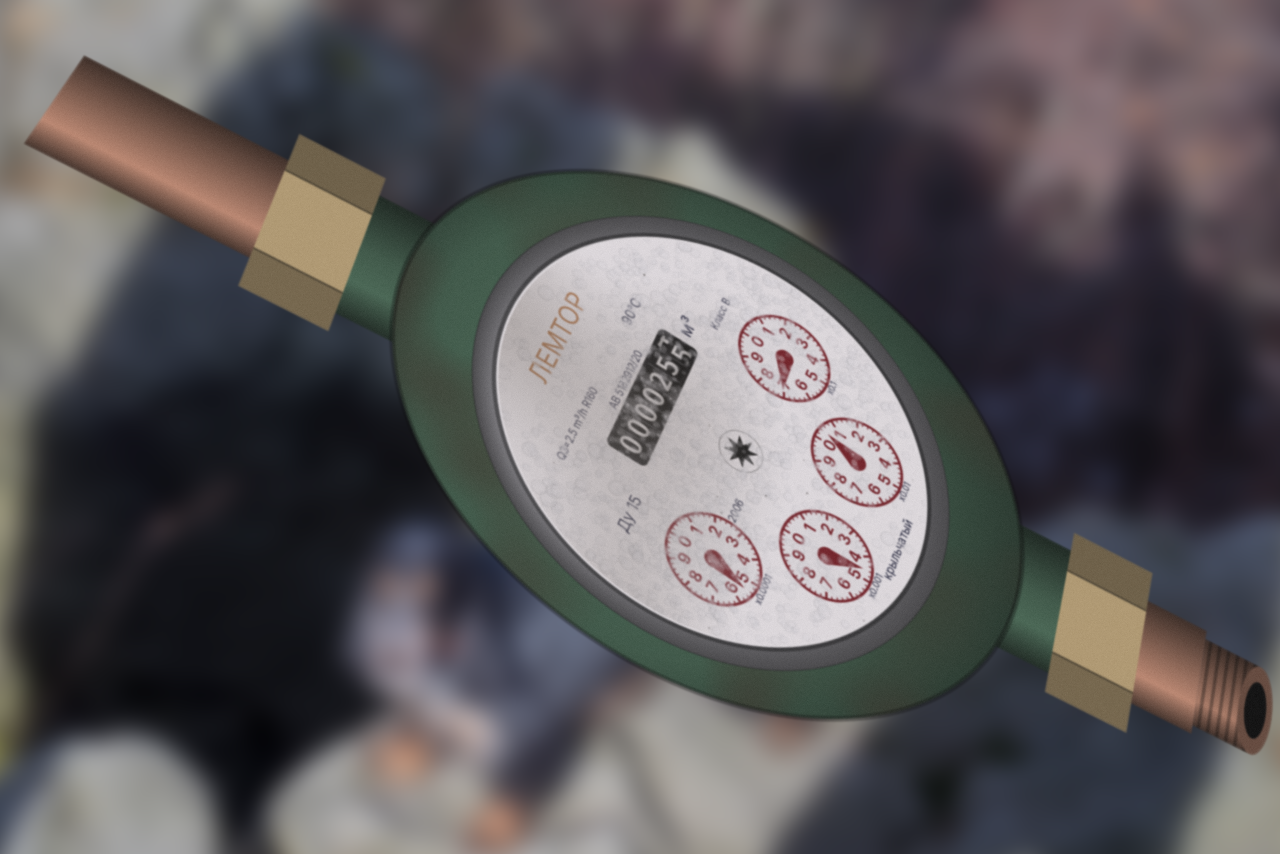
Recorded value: 254.7045
